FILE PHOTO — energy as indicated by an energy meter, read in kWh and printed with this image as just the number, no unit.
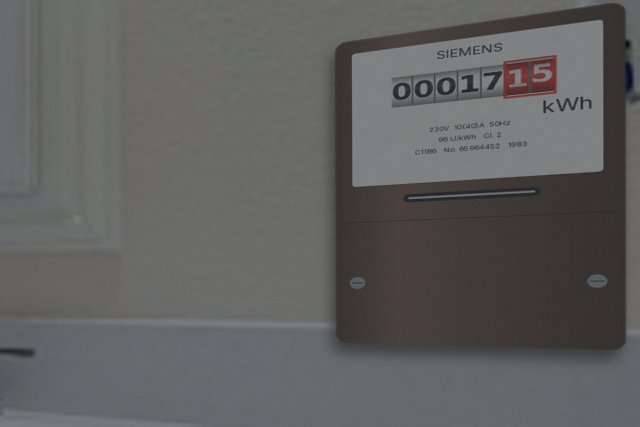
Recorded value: 17.15
